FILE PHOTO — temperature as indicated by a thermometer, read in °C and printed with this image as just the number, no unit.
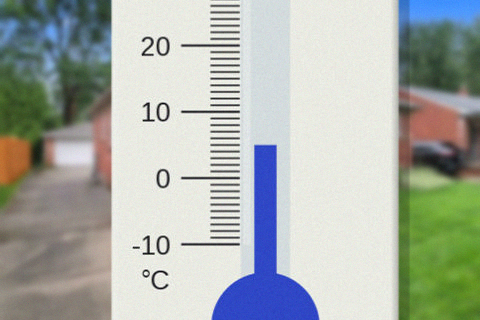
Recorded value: 5
